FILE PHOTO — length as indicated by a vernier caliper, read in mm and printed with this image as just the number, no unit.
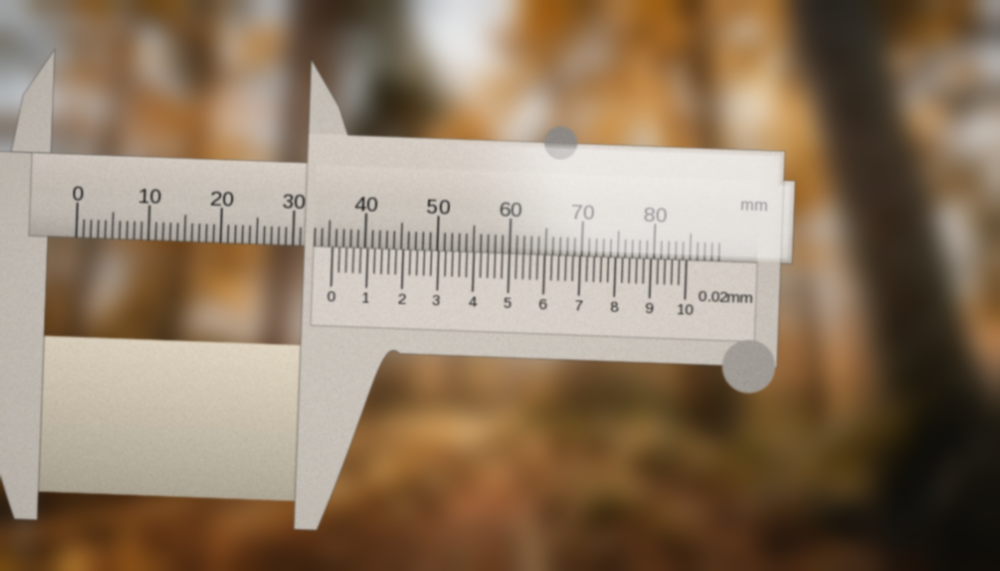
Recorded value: 35.5
